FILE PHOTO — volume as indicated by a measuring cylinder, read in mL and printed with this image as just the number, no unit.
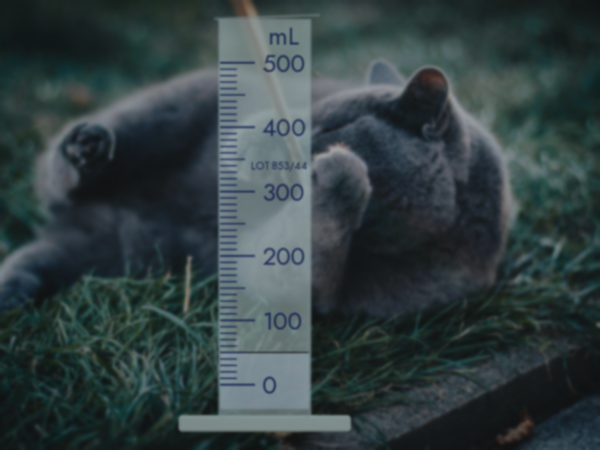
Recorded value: 50
